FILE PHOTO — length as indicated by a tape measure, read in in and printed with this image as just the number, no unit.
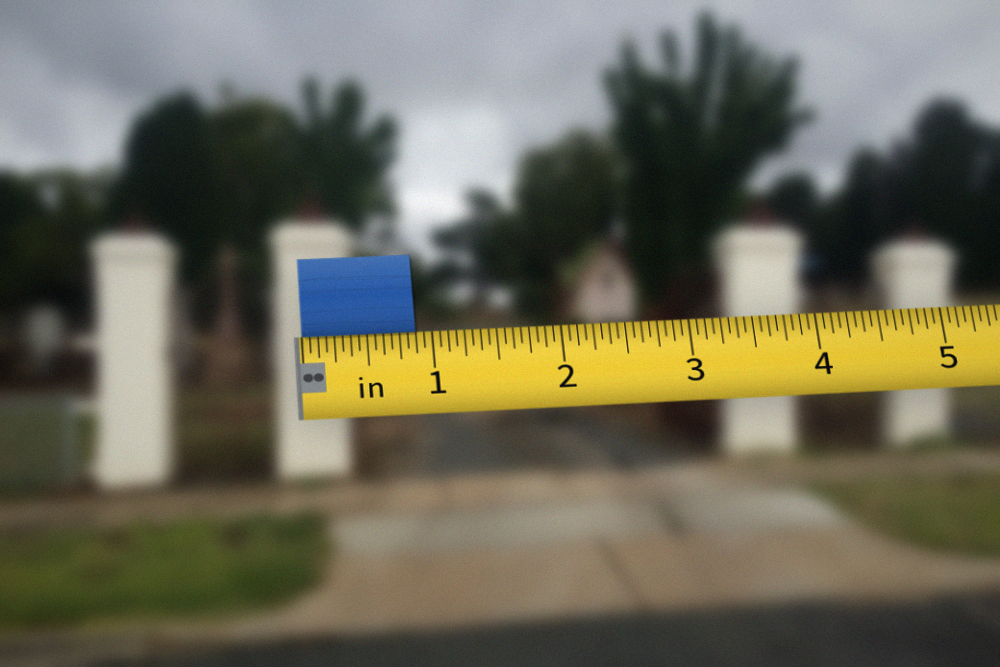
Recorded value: 0.875
